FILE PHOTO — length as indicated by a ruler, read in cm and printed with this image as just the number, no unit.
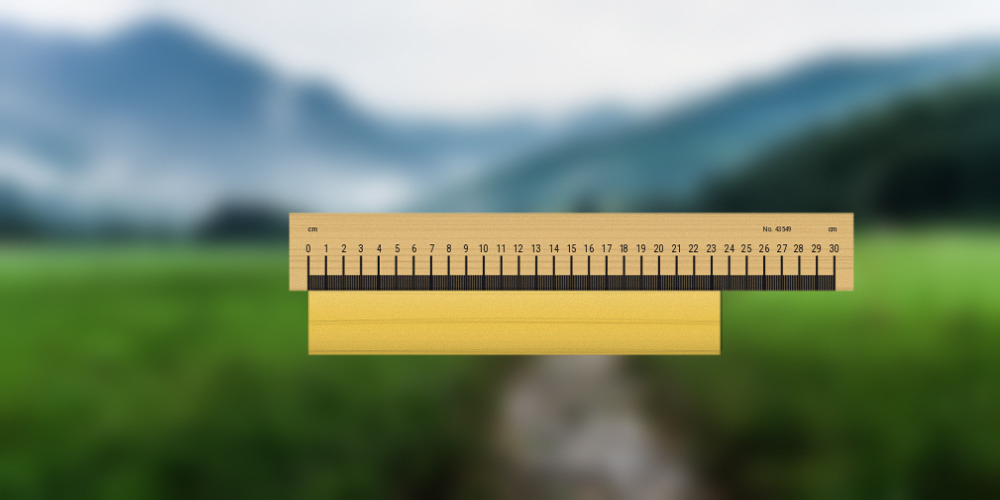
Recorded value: 23.5
